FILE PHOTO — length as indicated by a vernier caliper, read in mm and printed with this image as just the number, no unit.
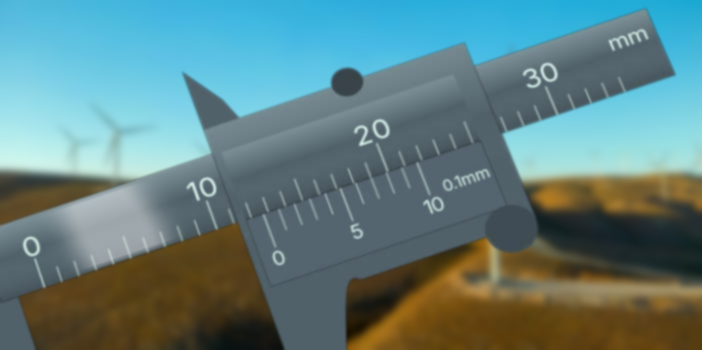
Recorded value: 12.7
